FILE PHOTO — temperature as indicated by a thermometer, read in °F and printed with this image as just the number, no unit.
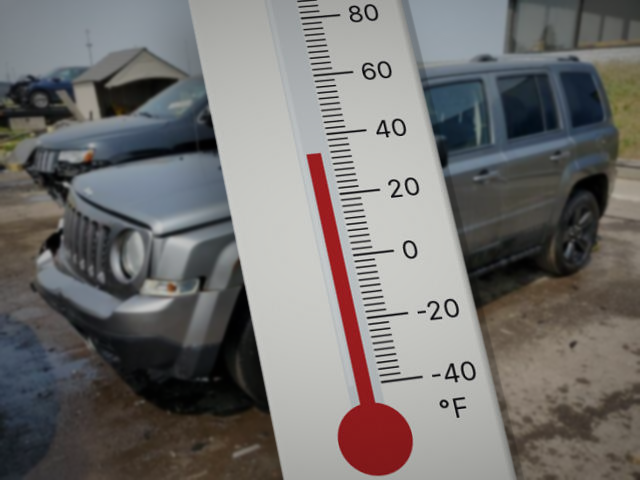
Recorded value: 34
